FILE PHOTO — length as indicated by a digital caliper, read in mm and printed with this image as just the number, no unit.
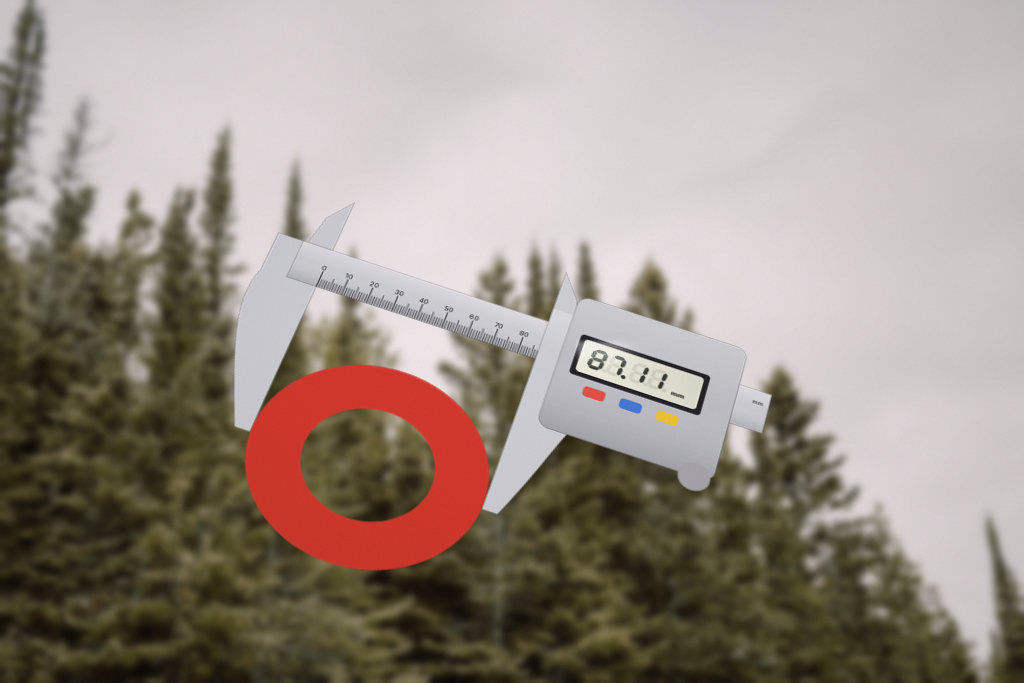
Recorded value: 87.11
